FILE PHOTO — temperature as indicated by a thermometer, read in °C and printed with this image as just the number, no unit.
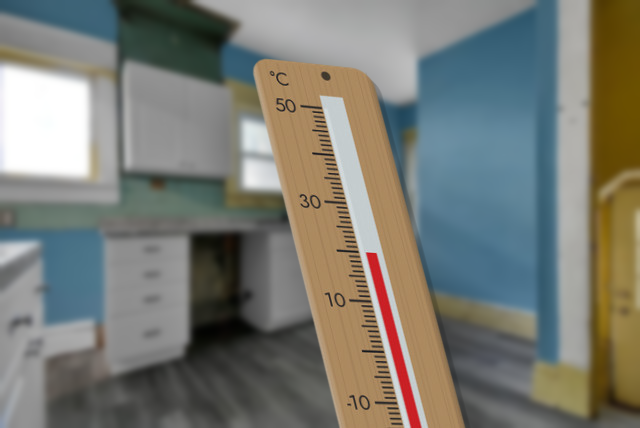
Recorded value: 20
